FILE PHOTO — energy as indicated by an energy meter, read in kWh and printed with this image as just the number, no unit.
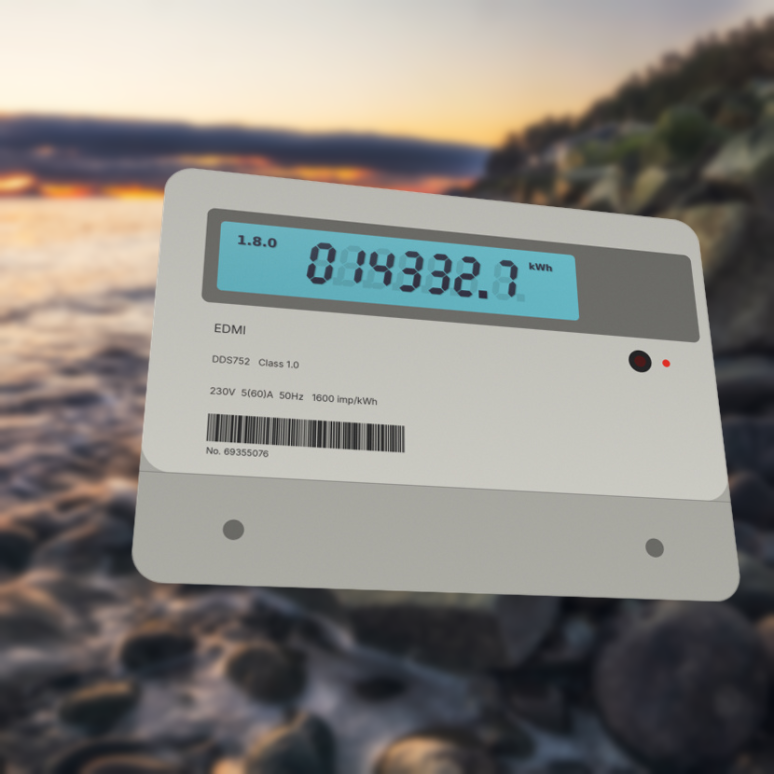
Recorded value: 14332.7
